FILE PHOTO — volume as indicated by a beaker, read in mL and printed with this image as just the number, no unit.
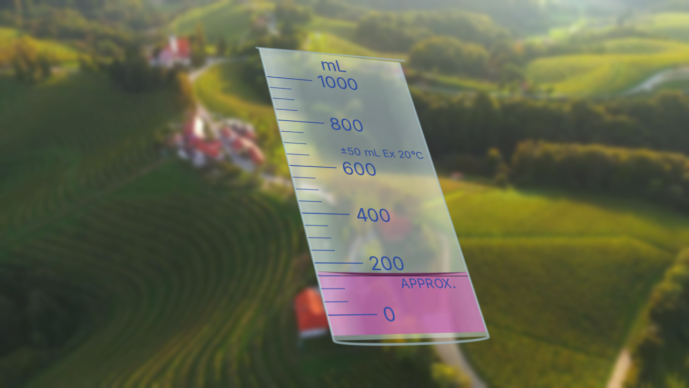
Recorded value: 150
